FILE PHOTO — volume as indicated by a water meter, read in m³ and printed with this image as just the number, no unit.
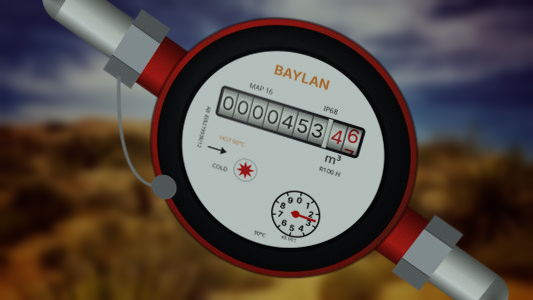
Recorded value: 453.462
